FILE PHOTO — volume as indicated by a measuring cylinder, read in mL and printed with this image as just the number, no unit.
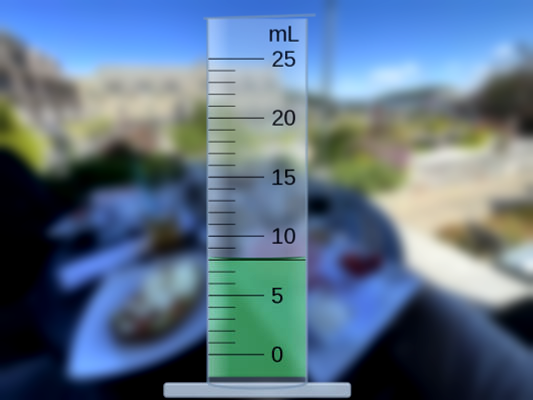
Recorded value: 8
